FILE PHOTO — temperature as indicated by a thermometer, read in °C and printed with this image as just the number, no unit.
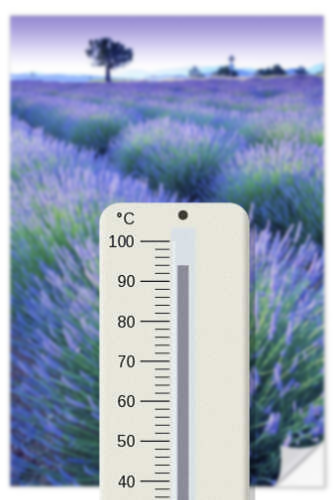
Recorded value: 94
